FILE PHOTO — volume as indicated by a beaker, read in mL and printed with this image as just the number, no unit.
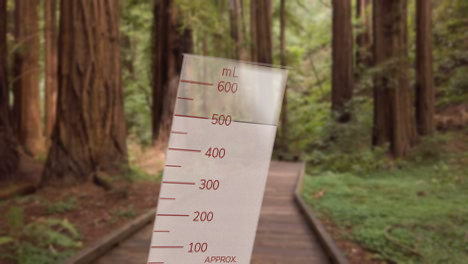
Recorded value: 500
